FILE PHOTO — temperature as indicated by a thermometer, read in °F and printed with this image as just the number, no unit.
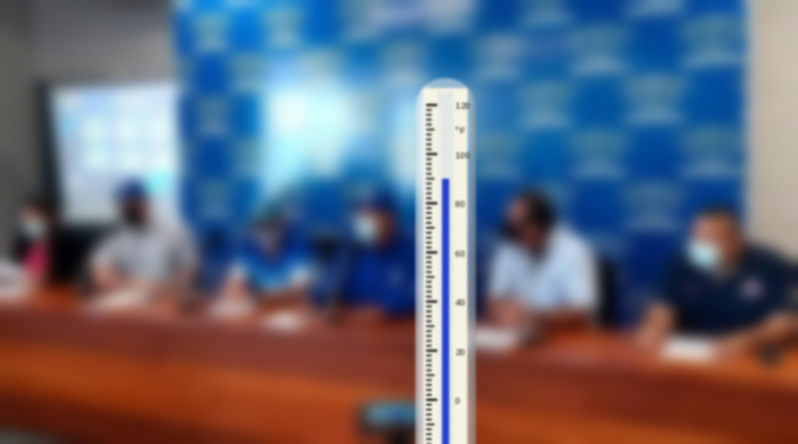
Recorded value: 90
